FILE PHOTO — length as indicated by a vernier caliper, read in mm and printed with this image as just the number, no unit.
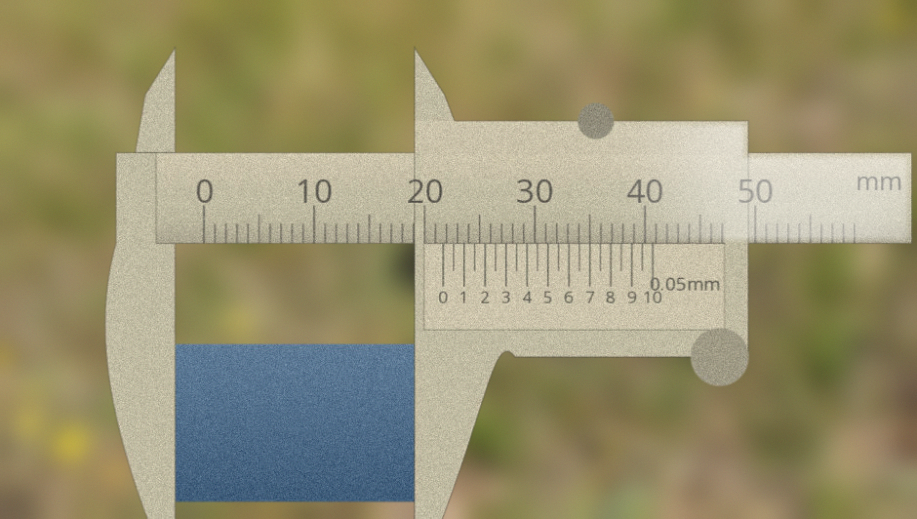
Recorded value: 21.7
